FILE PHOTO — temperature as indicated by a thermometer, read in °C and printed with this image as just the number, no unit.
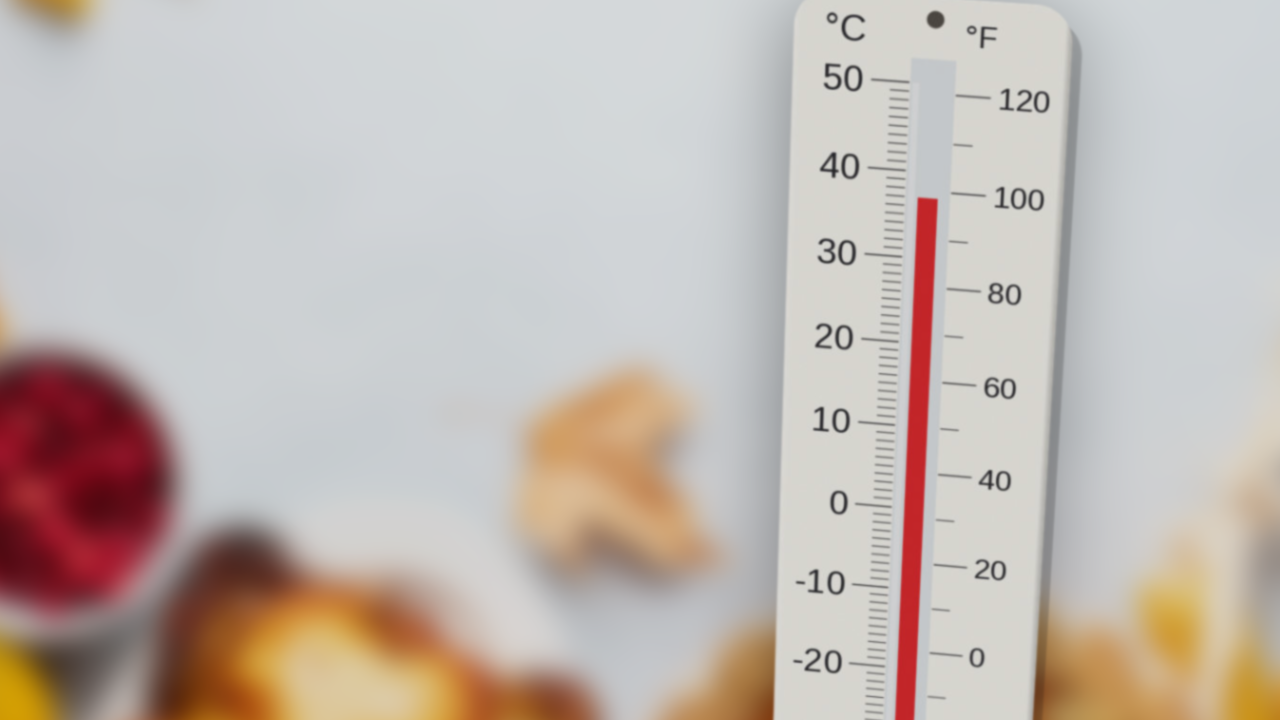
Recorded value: 37
